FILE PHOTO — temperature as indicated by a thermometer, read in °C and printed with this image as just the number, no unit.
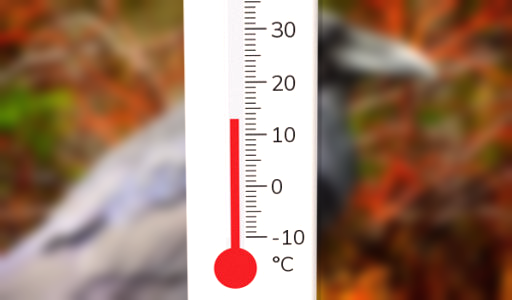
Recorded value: 13
